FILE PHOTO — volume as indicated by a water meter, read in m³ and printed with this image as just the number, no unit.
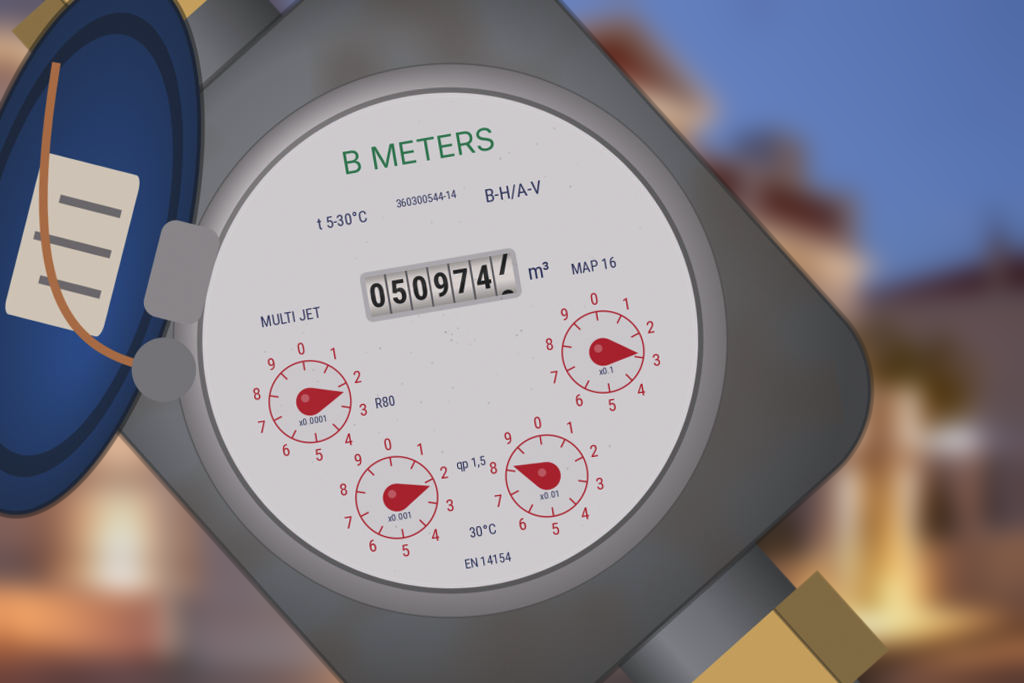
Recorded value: 509747.2822
